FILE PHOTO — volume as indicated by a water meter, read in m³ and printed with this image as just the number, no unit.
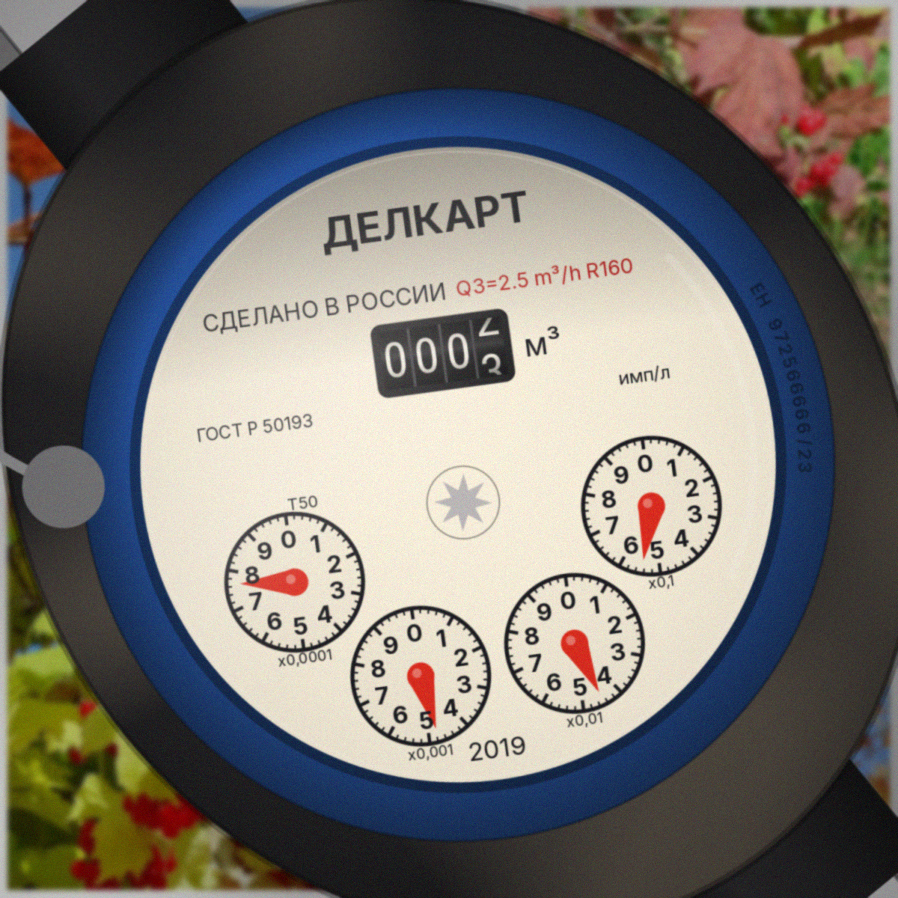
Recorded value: 2.5447
